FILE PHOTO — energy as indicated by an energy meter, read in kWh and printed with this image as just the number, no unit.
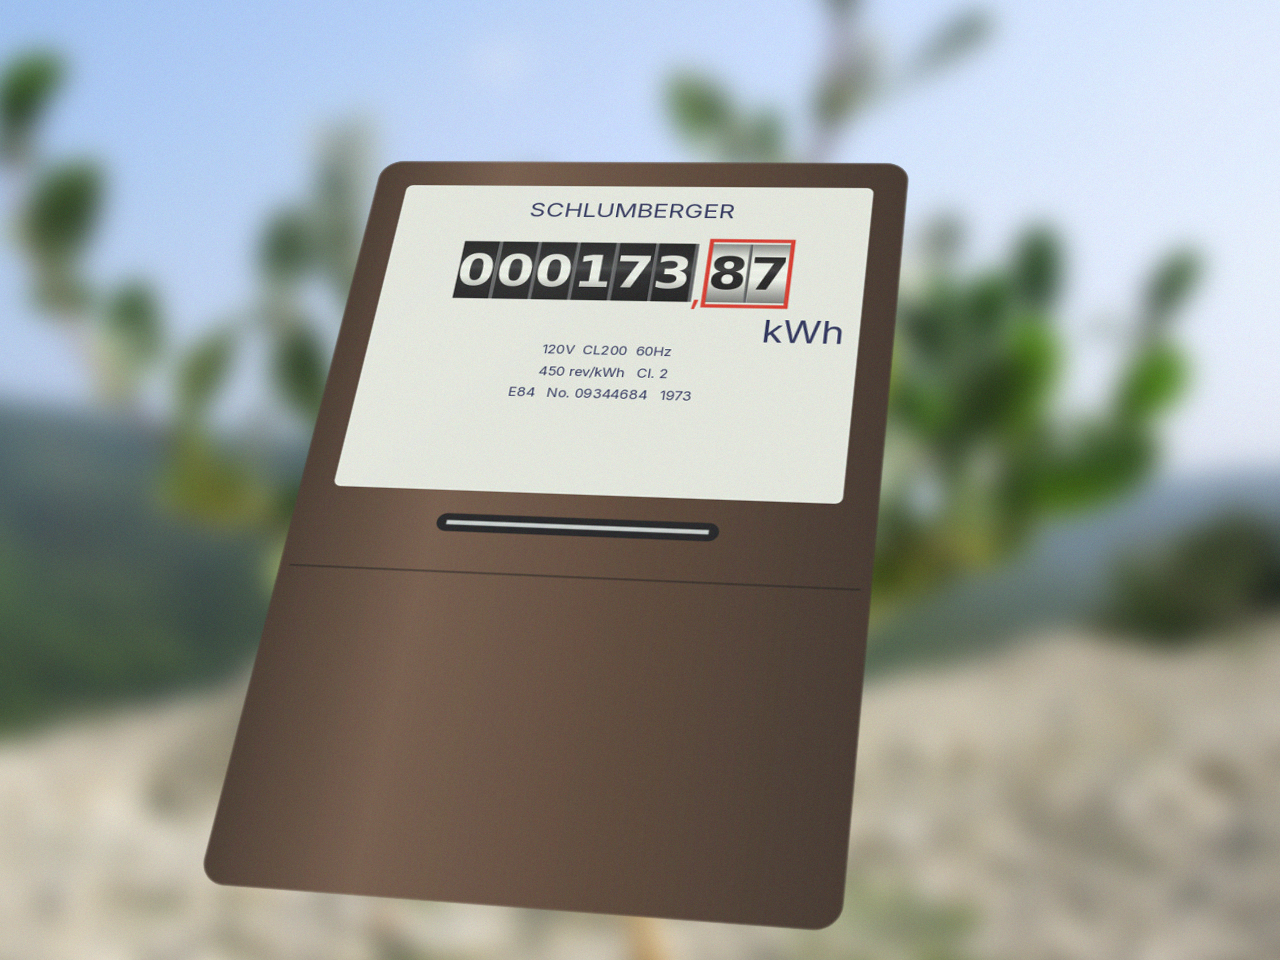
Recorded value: 173.87
